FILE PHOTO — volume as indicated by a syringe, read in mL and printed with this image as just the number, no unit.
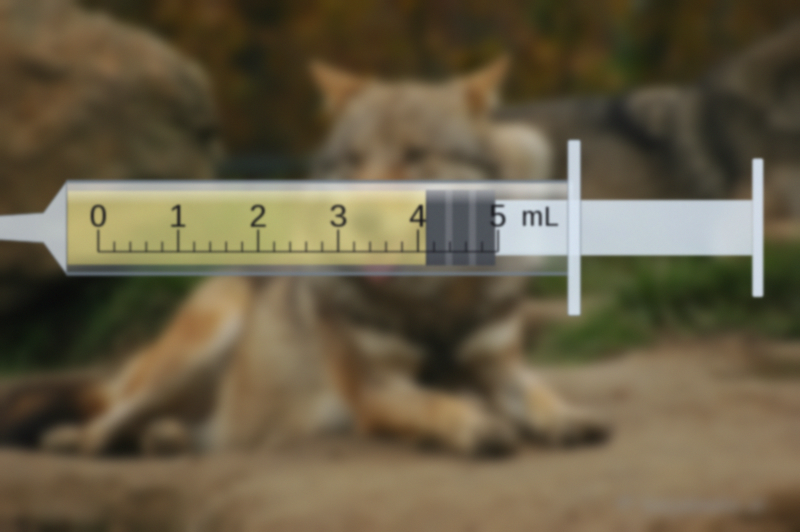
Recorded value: 4.1
